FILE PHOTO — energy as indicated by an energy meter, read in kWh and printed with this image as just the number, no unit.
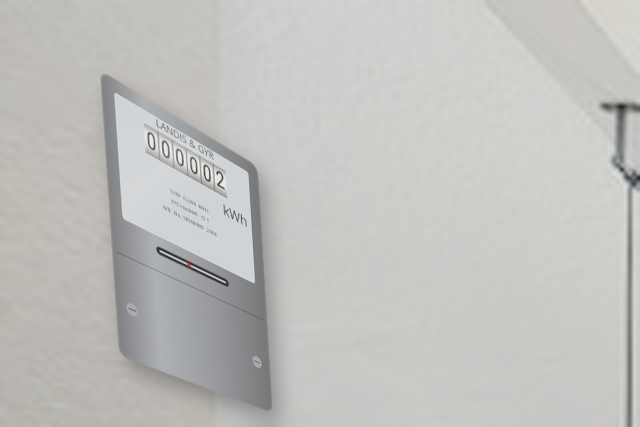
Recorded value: 2
